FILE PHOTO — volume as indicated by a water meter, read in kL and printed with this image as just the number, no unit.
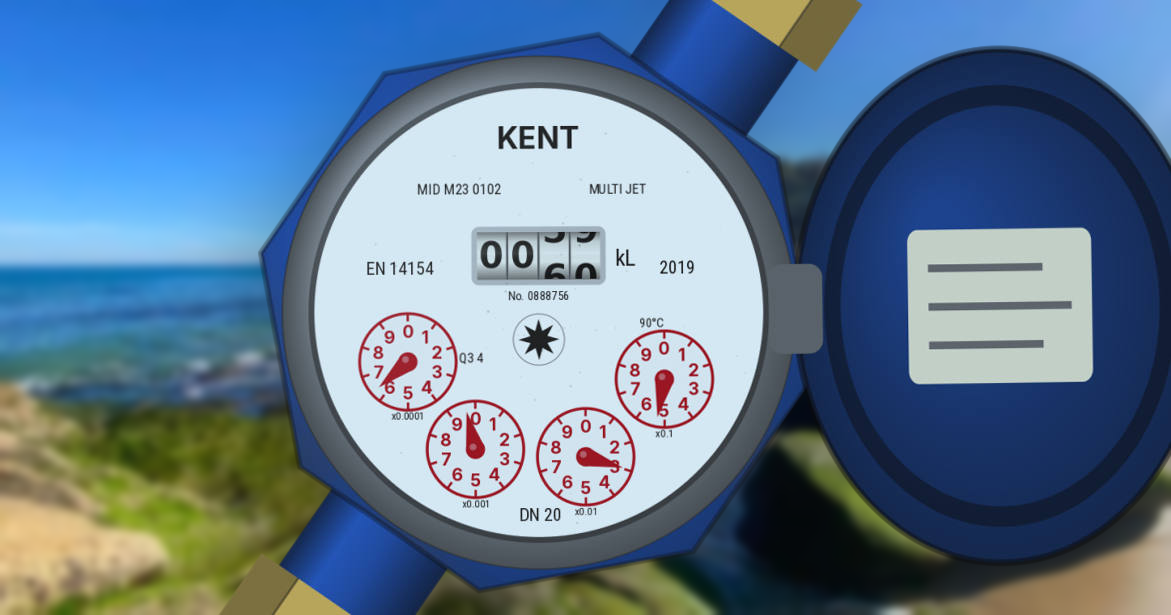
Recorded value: 59.5296
